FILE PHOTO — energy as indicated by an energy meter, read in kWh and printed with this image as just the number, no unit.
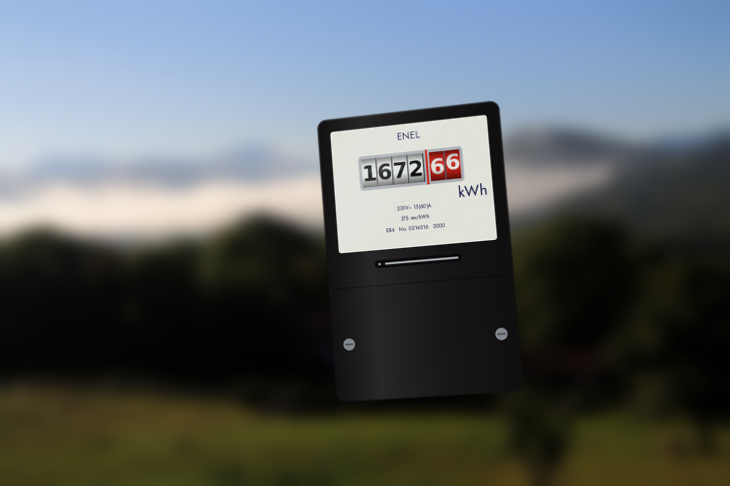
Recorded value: 1672.66
